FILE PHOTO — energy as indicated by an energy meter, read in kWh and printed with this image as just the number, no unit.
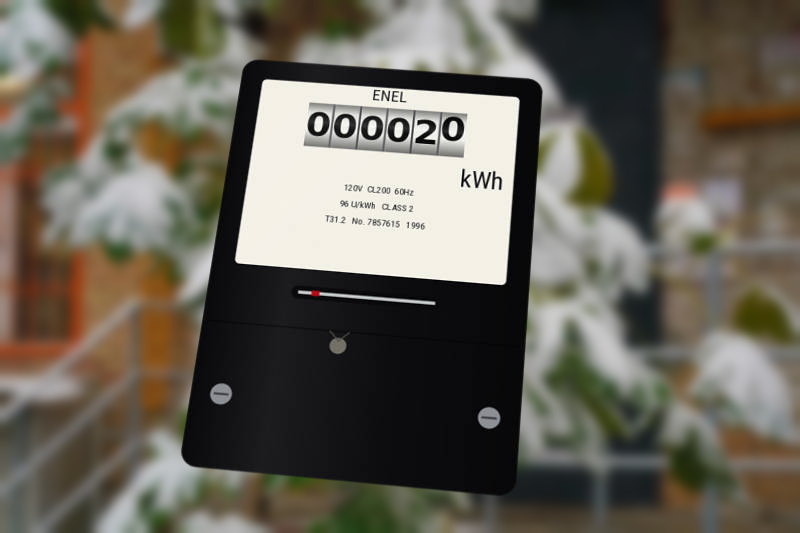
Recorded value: 20
